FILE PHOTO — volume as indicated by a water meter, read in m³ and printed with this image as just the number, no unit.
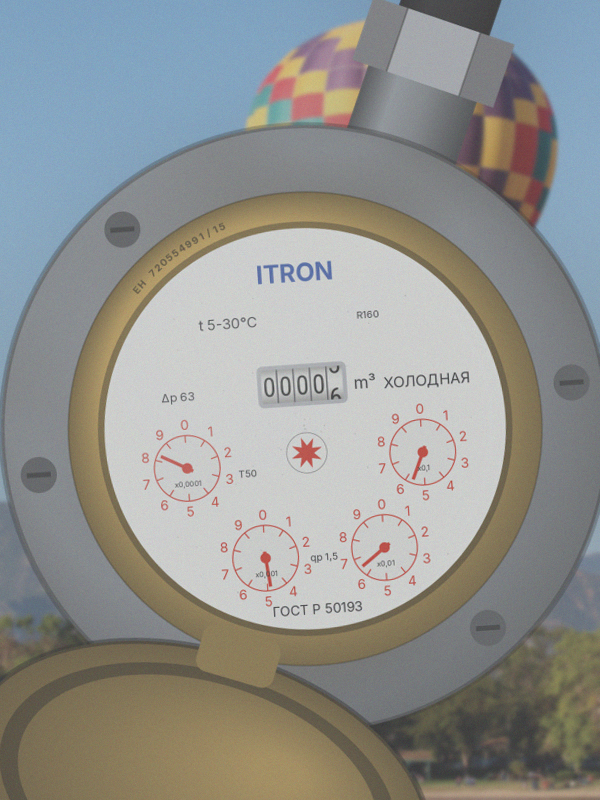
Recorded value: 5.5648
